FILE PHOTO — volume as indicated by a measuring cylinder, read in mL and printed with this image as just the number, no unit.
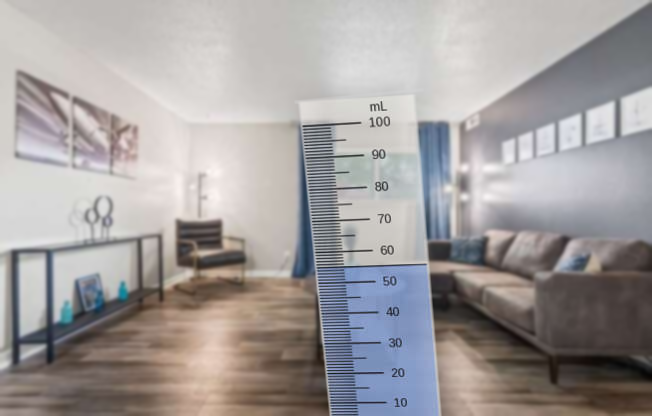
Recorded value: 55
